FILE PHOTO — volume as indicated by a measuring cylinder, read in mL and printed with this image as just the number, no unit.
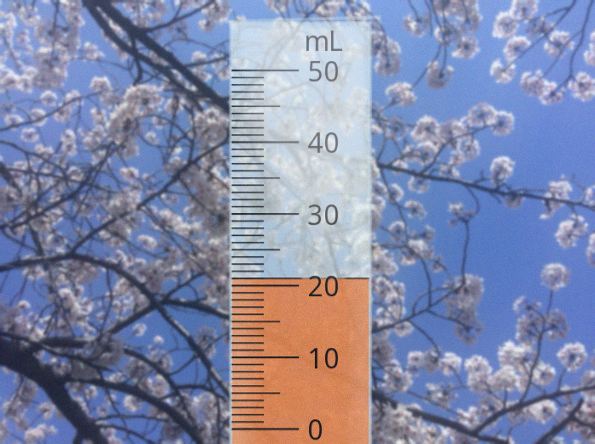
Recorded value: 21
